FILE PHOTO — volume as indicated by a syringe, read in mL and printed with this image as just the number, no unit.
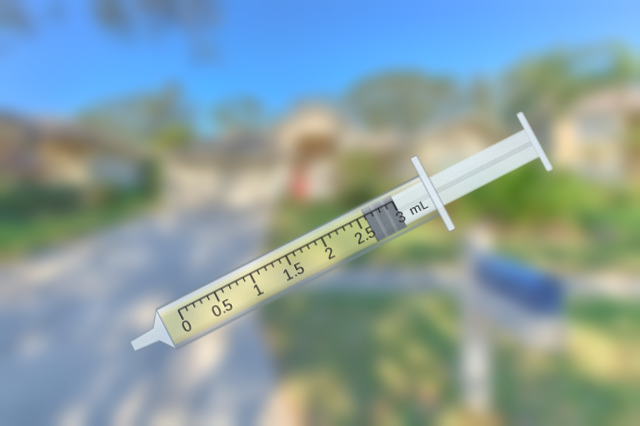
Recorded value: 2.6
